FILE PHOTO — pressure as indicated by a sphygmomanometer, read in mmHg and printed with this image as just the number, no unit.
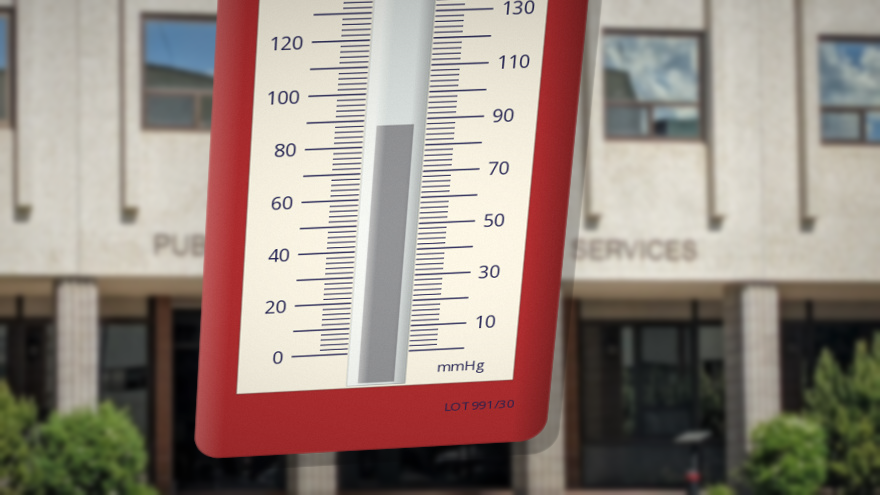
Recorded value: 88
